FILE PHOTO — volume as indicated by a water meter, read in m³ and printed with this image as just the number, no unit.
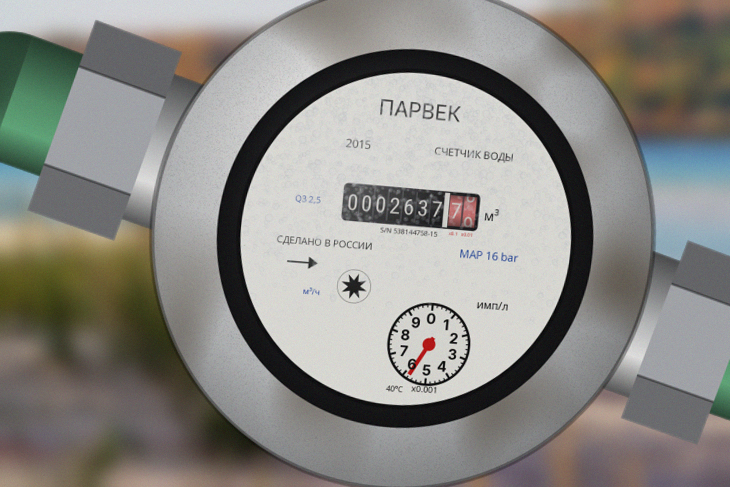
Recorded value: 2637.785
